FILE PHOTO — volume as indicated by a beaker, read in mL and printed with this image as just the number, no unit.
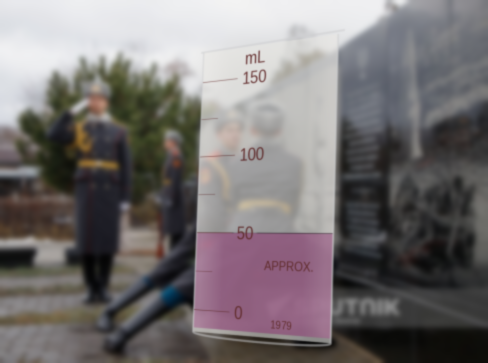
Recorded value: 50
